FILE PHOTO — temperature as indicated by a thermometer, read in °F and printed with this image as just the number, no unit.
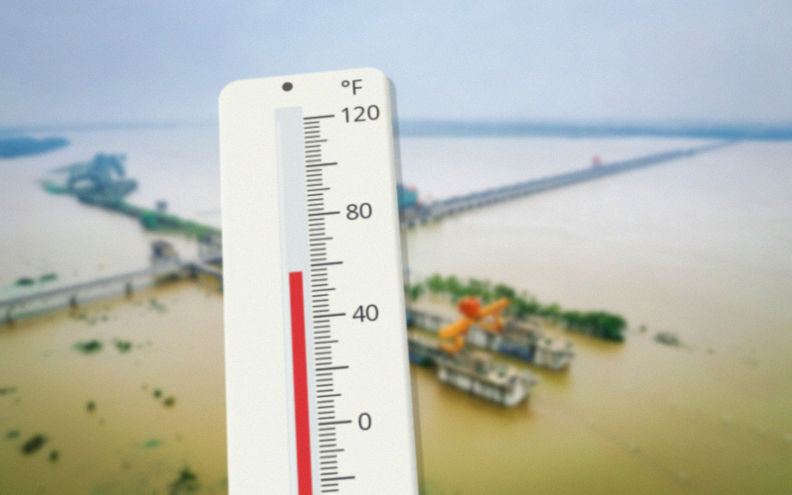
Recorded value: 58
